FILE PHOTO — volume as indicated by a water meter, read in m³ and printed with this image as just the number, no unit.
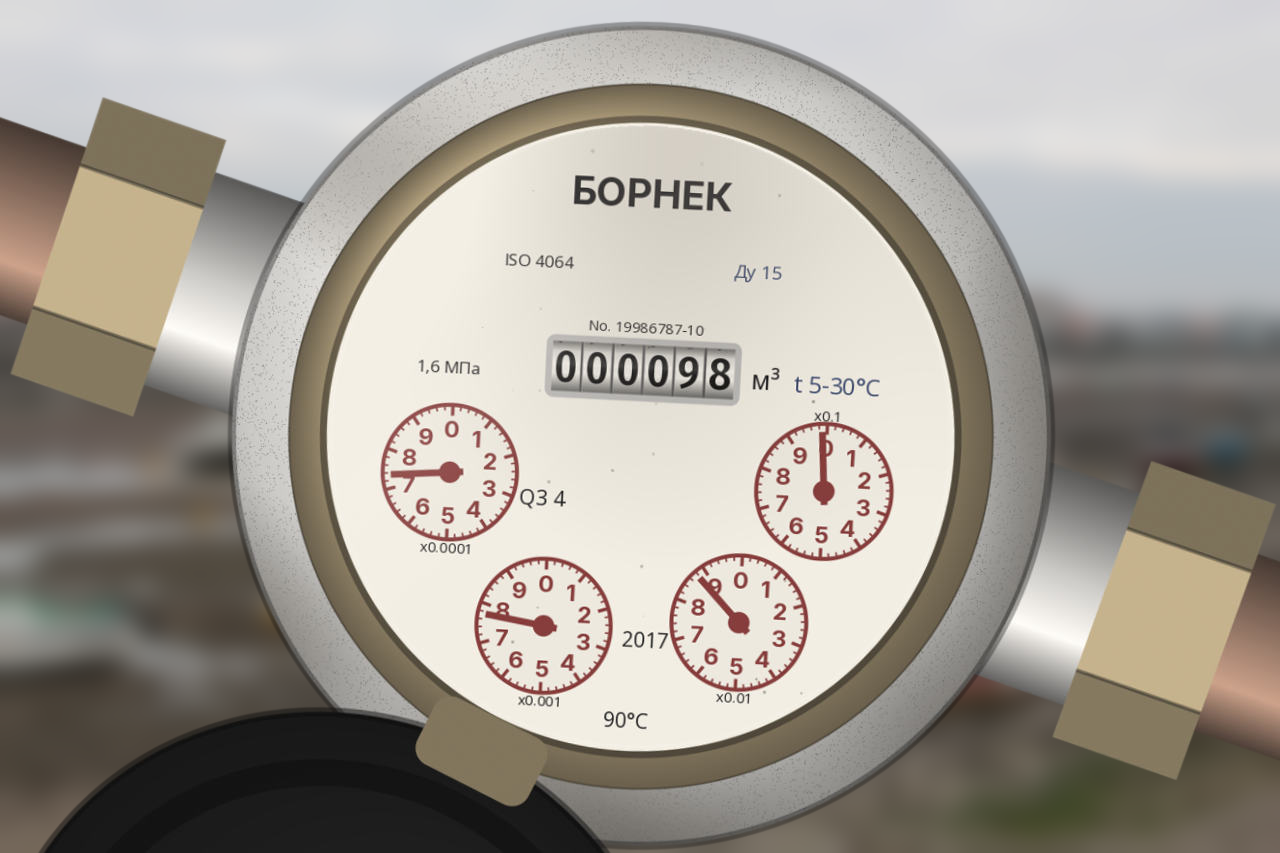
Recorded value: 97.9877
